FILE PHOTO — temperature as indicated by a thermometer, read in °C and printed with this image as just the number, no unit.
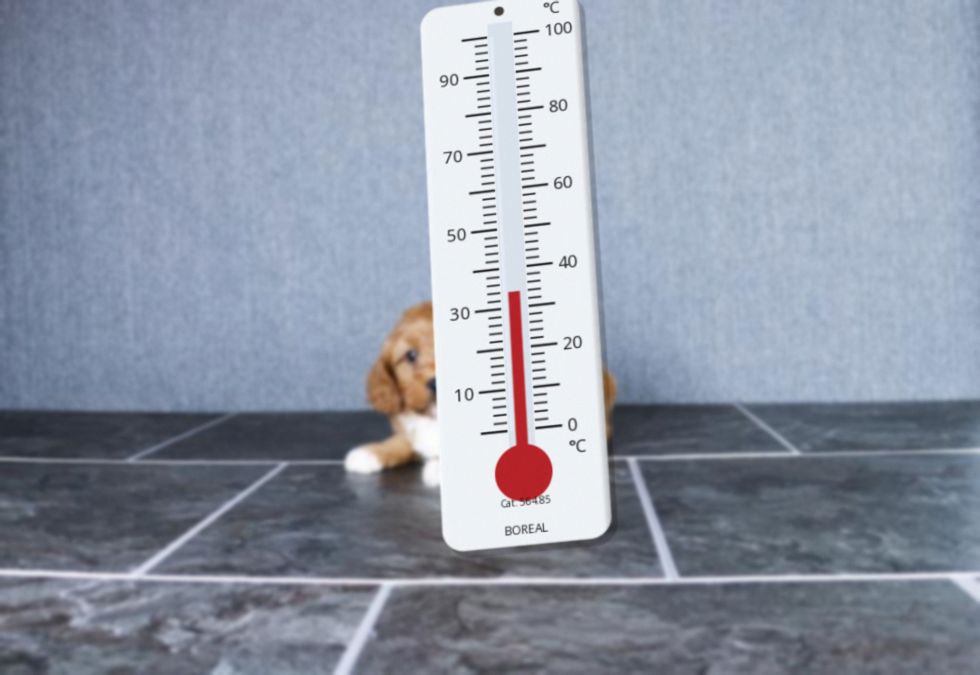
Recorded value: 34
